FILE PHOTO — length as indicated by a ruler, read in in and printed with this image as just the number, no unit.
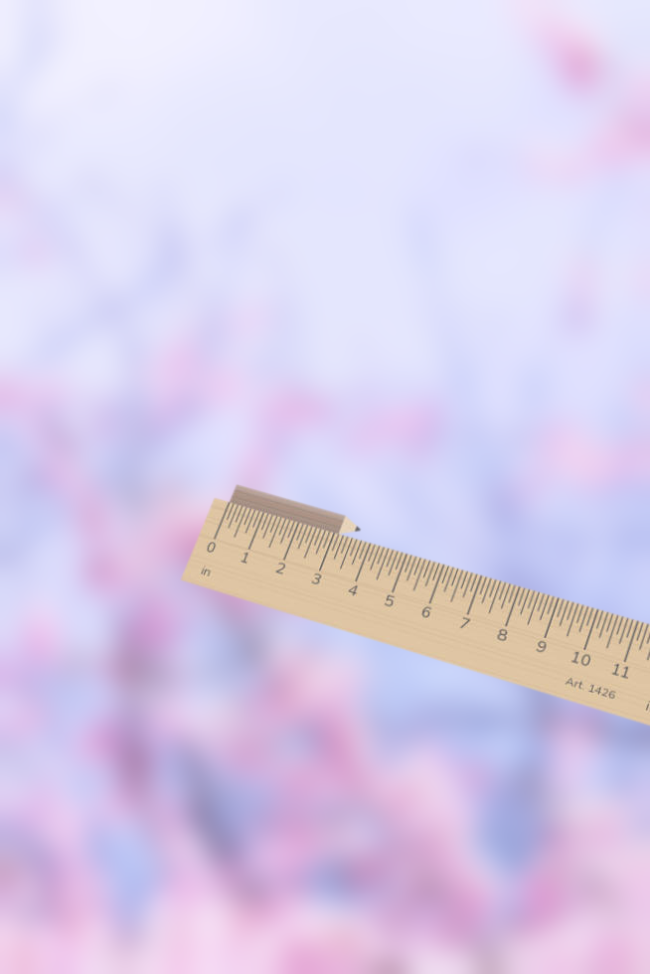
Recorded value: 3.625
